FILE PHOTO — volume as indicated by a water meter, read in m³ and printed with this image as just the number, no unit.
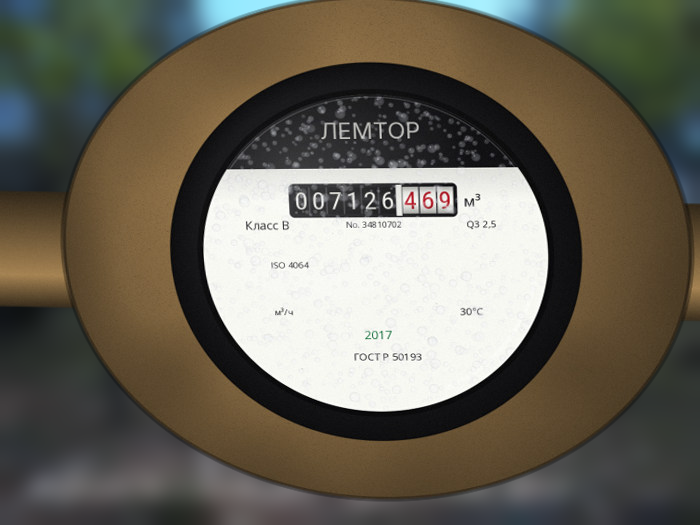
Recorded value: 7126.469
